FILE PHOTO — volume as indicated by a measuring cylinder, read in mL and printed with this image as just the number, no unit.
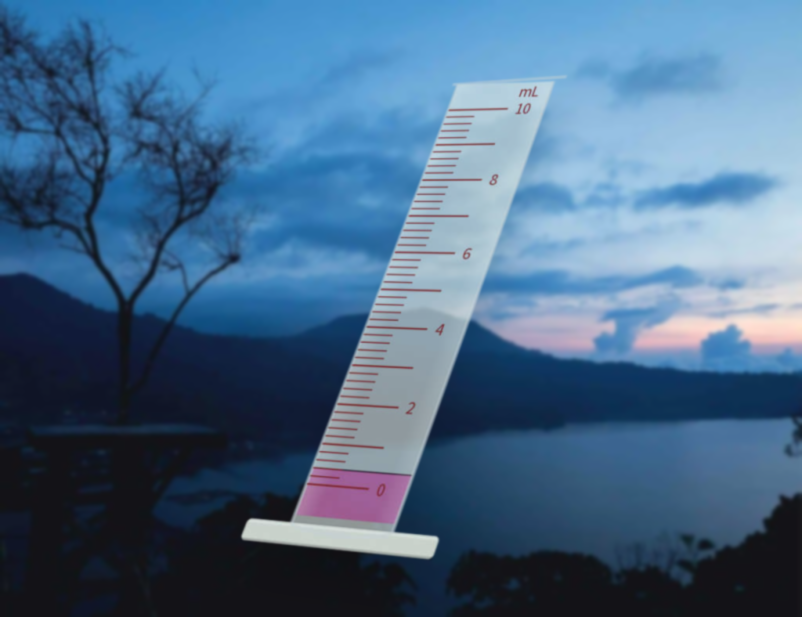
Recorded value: 0.4
